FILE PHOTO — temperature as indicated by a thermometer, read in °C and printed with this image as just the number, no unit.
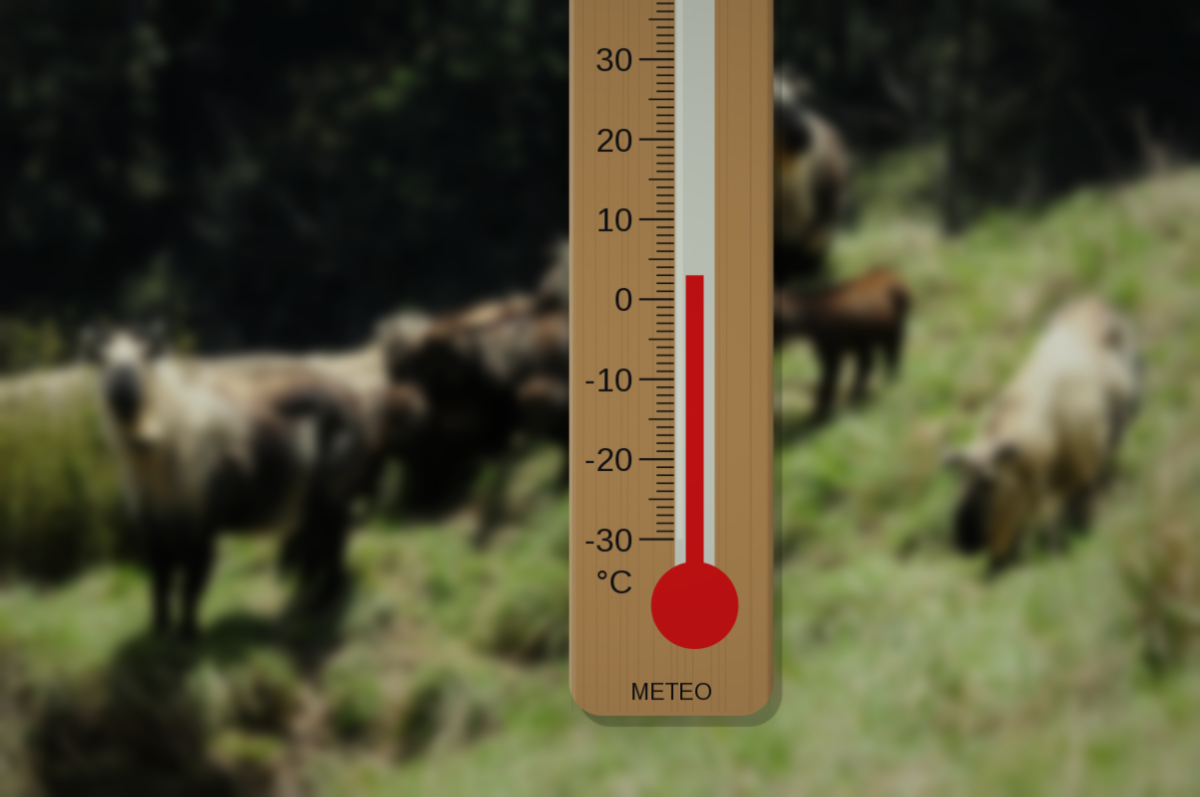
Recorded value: 3
